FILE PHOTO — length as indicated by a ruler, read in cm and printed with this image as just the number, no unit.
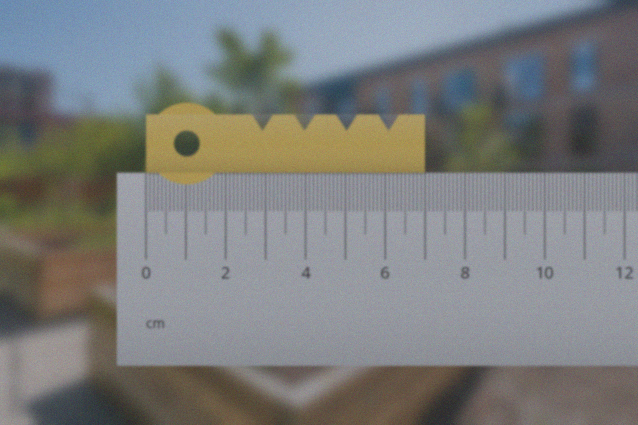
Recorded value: 7
